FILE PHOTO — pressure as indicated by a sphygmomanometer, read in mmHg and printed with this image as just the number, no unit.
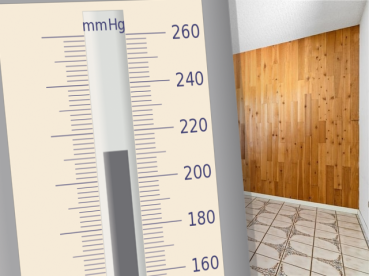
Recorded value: 212
